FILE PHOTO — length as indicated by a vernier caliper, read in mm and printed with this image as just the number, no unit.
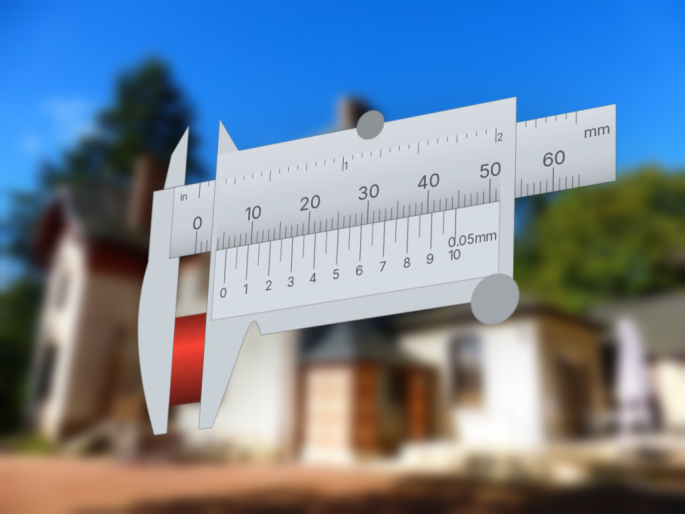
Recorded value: 5.6
